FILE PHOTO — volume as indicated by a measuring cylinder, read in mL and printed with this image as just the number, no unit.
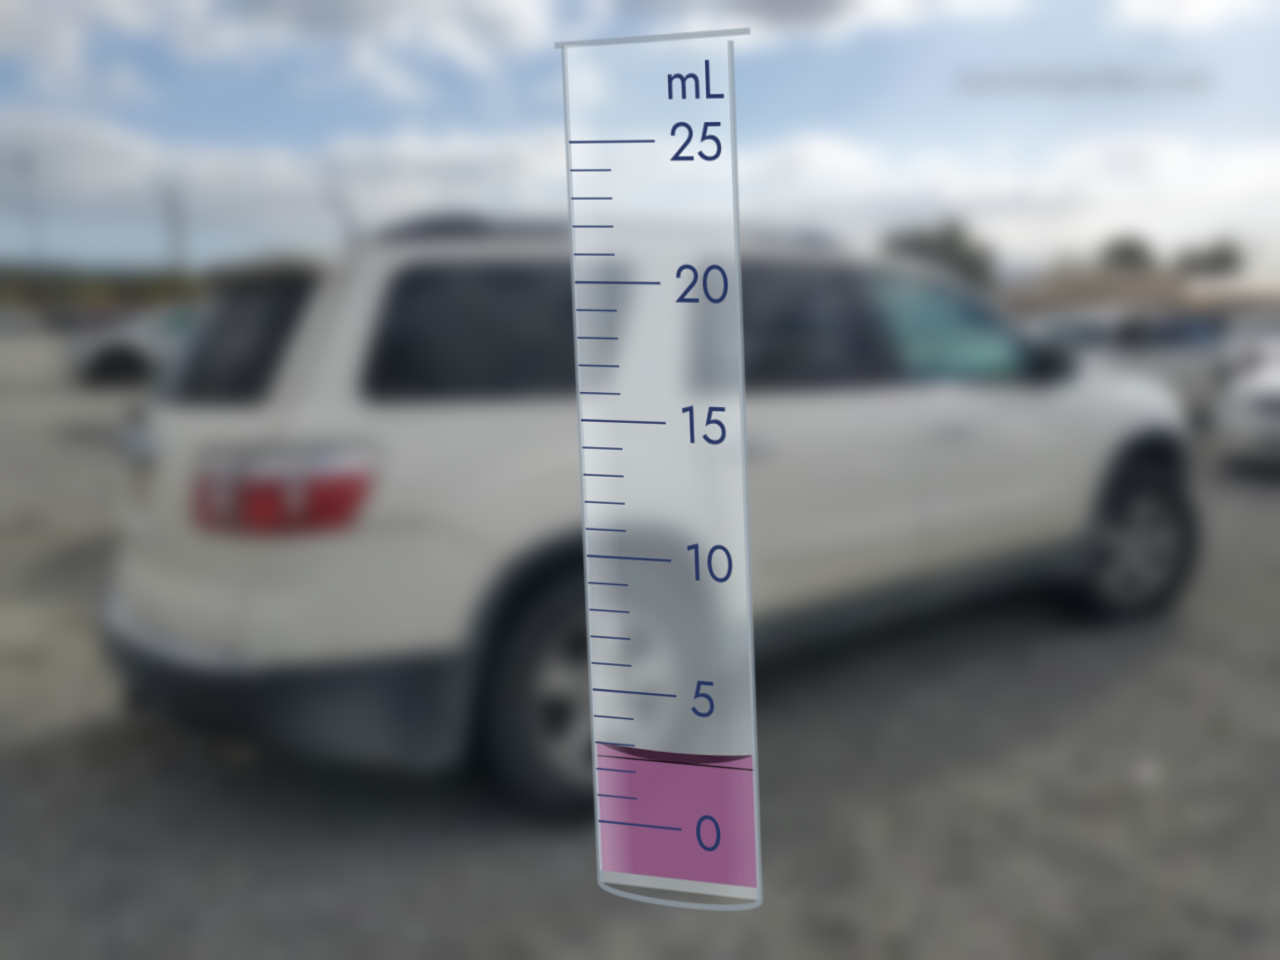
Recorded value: 2.5
